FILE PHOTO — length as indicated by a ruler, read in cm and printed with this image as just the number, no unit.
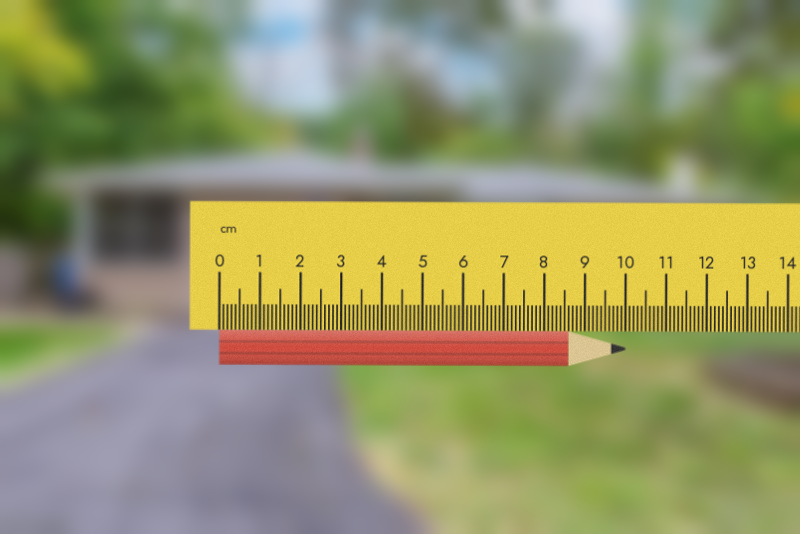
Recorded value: 10
